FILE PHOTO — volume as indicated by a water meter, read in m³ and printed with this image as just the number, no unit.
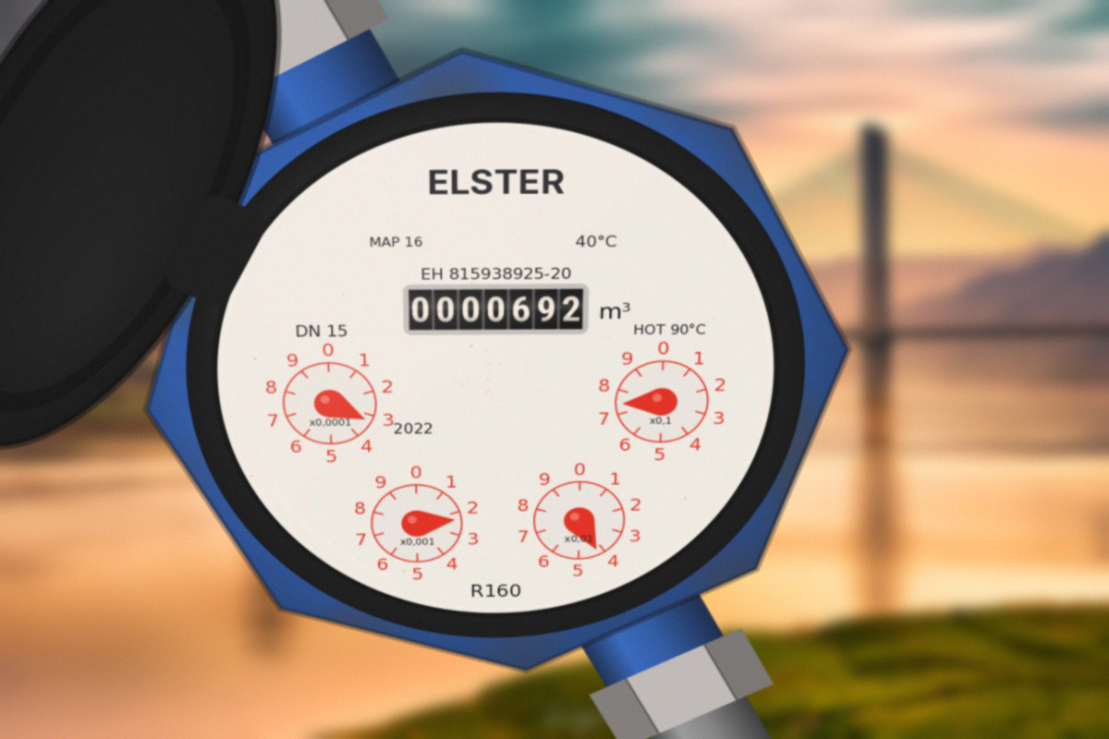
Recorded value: 692.7423
